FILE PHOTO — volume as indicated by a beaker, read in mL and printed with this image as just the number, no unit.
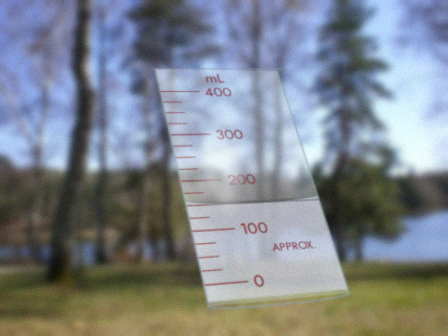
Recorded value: 150
